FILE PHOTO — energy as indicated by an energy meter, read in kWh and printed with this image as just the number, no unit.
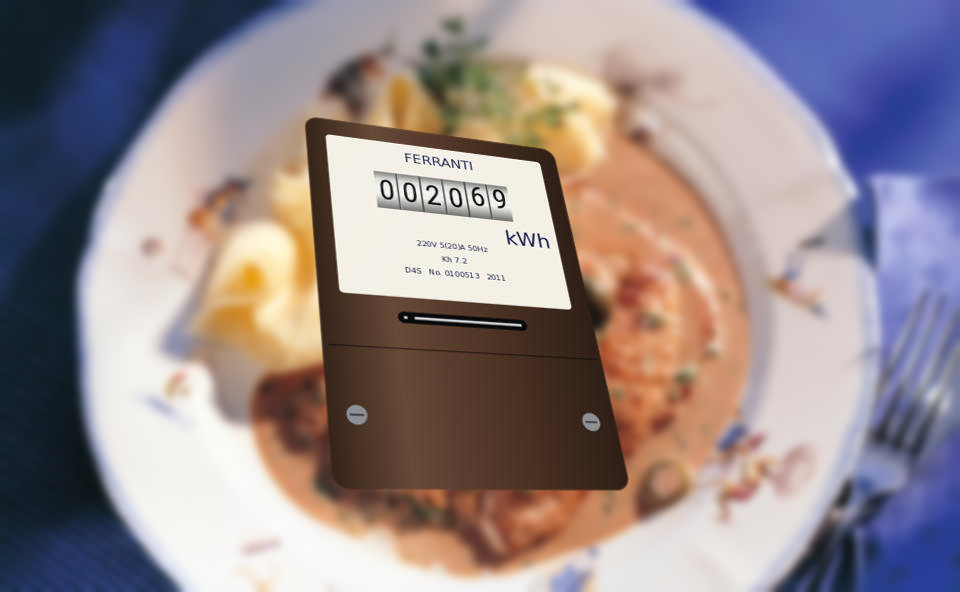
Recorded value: 2069
